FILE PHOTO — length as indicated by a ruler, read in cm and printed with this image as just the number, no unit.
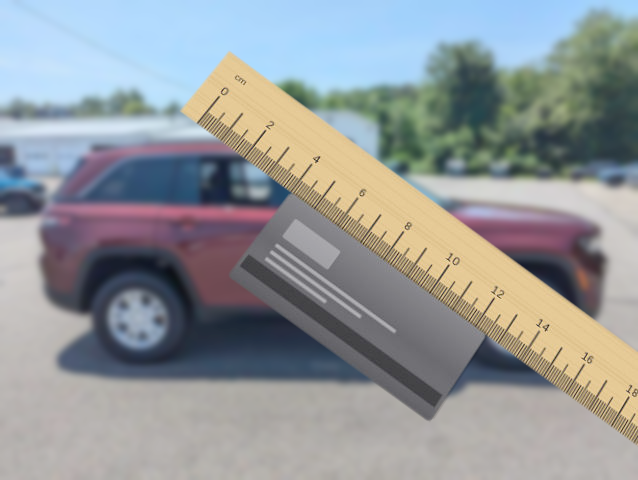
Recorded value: 8.5
